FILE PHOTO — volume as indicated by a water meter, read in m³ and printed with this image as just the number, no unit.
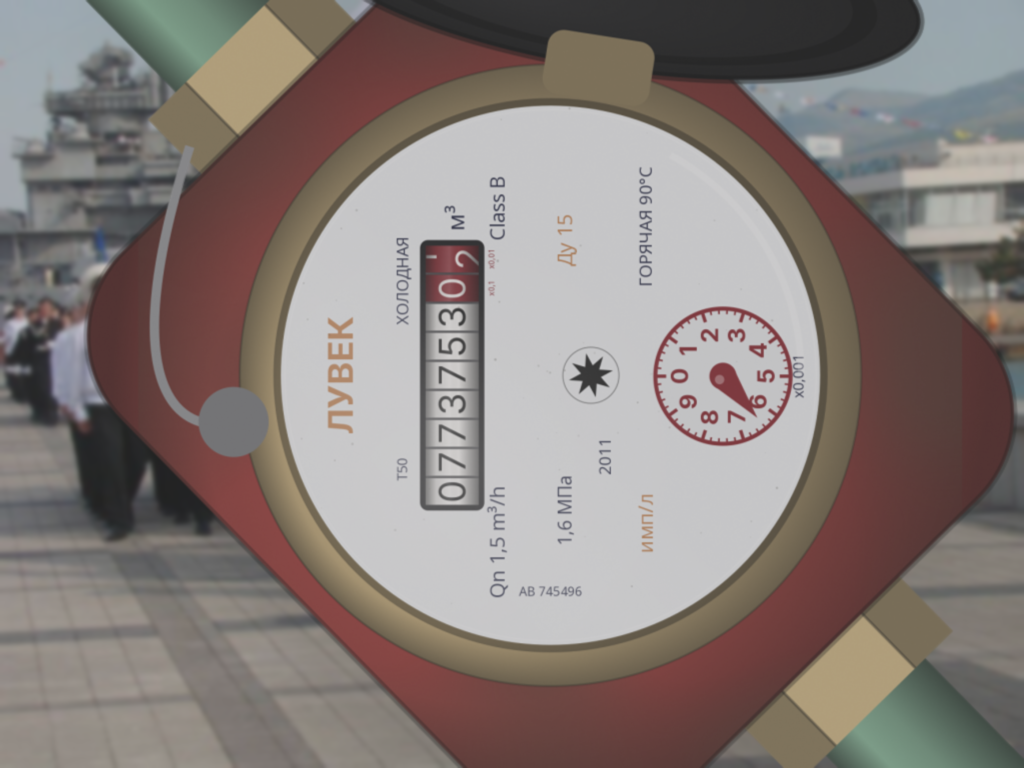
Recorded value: 773753.016
